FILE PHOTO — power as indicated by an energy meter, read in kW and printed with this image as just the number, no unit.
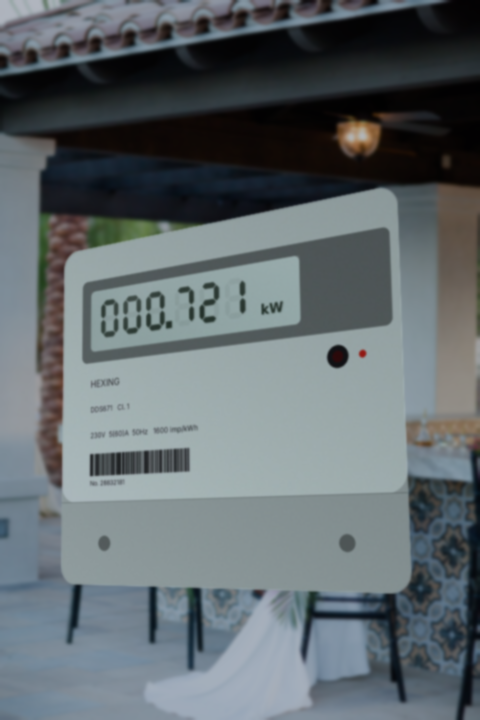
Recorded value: 0.721
